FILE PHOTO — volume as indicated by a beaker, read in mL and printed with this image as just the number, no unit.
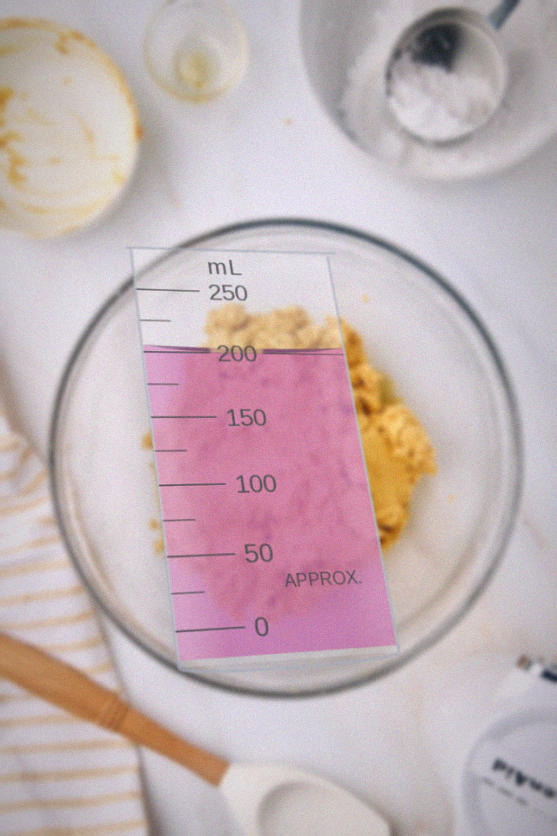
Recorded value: 200
